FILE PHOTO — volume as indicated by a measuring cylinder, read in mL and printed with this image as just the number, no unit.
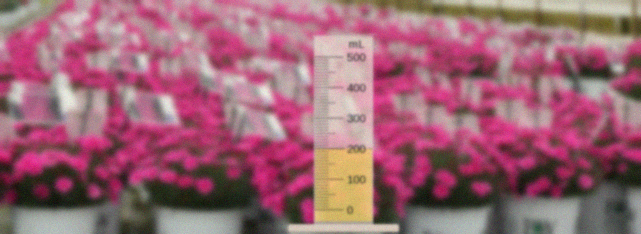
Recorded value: 200
